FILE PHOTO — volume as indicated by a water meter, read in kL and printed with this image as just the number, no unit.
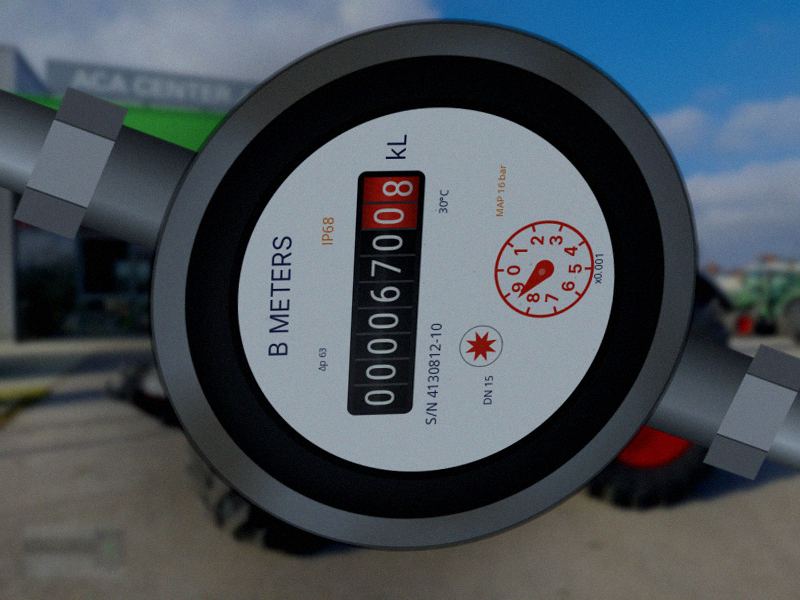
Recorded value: 670.078
